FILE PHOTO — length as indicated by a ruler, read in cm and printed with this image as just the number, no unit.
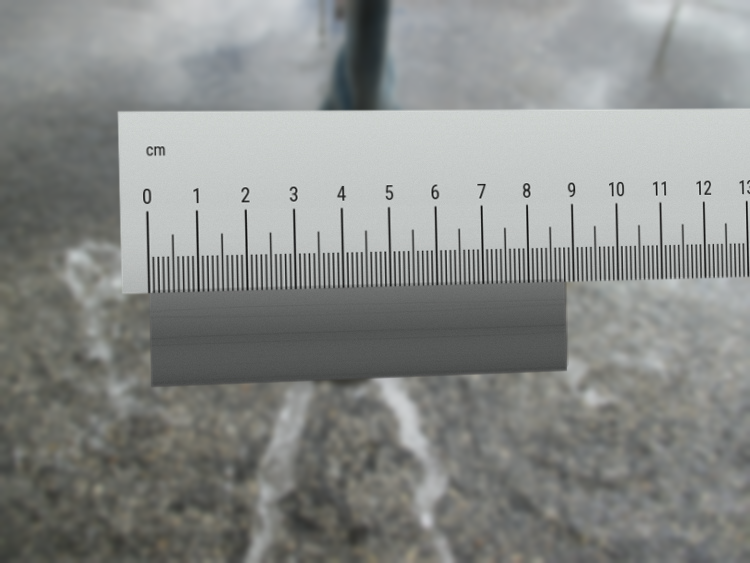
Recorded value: 8.8
